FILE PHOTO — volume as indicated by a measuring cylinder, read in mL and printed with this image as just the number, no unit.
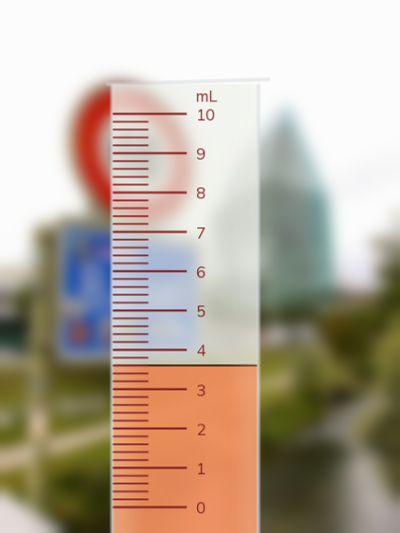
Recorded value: 3.6
